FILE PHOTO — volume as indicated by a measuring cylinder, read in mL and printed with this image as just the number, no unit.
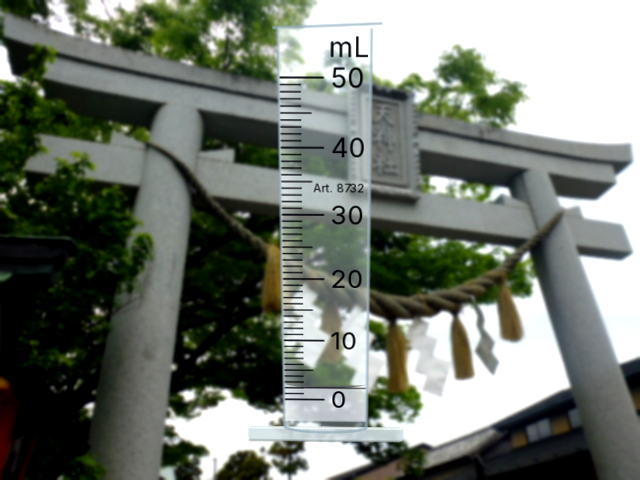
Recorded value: 2
